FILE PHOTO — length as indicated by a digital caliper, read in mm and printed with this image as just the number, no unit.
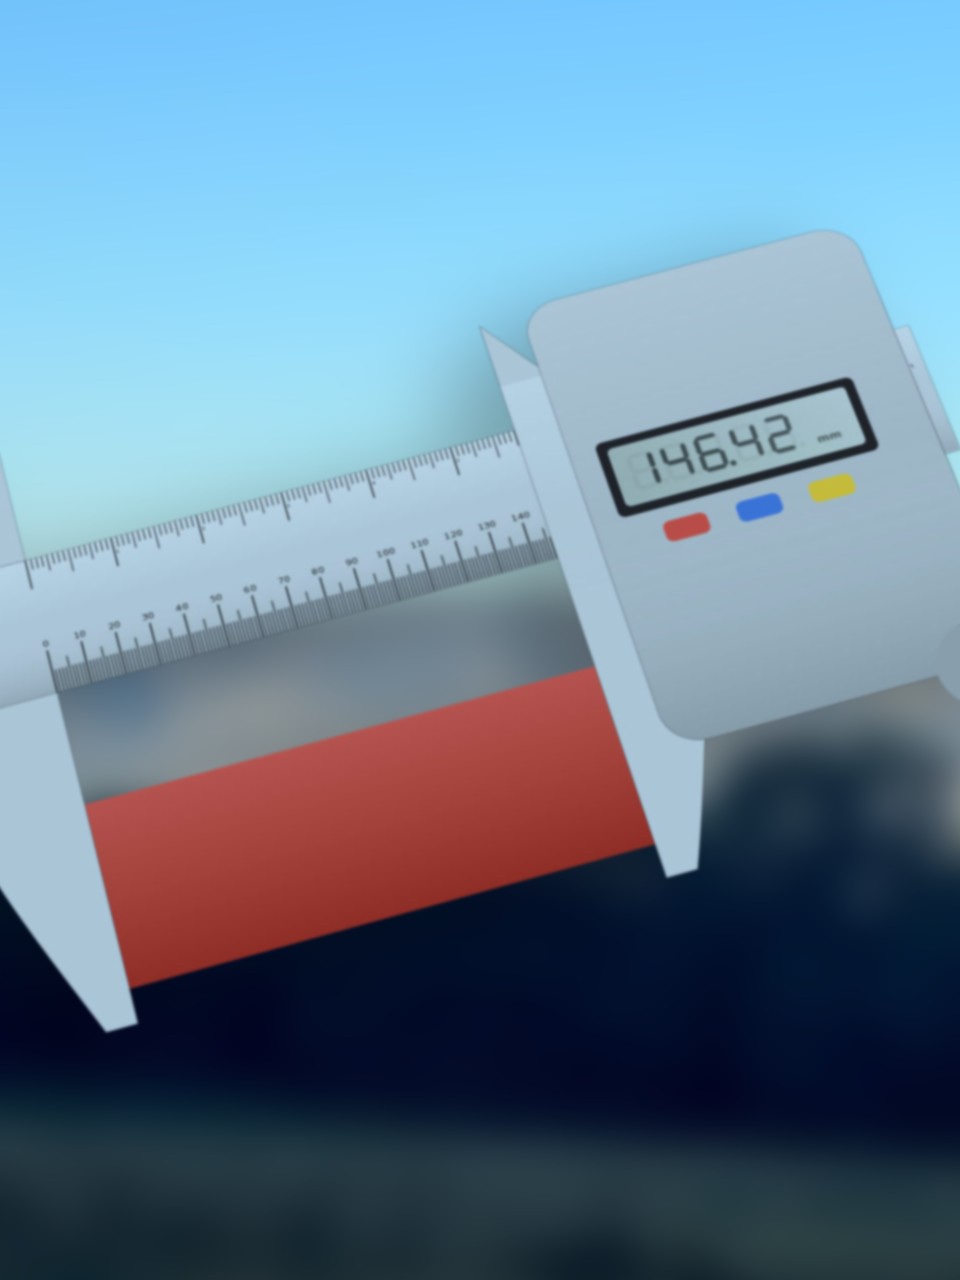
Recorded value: 146.42
